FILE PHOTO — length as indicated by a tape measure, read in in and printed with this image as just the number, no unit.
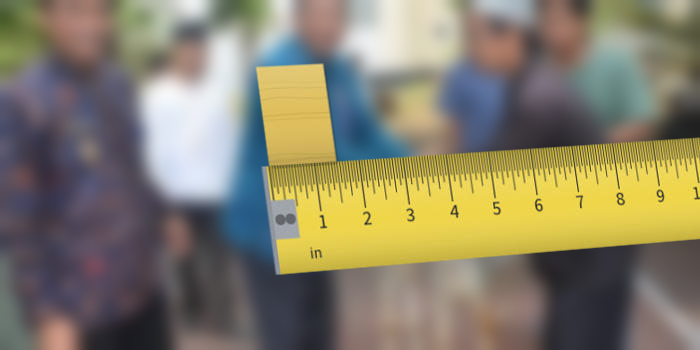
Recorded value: 1.5
